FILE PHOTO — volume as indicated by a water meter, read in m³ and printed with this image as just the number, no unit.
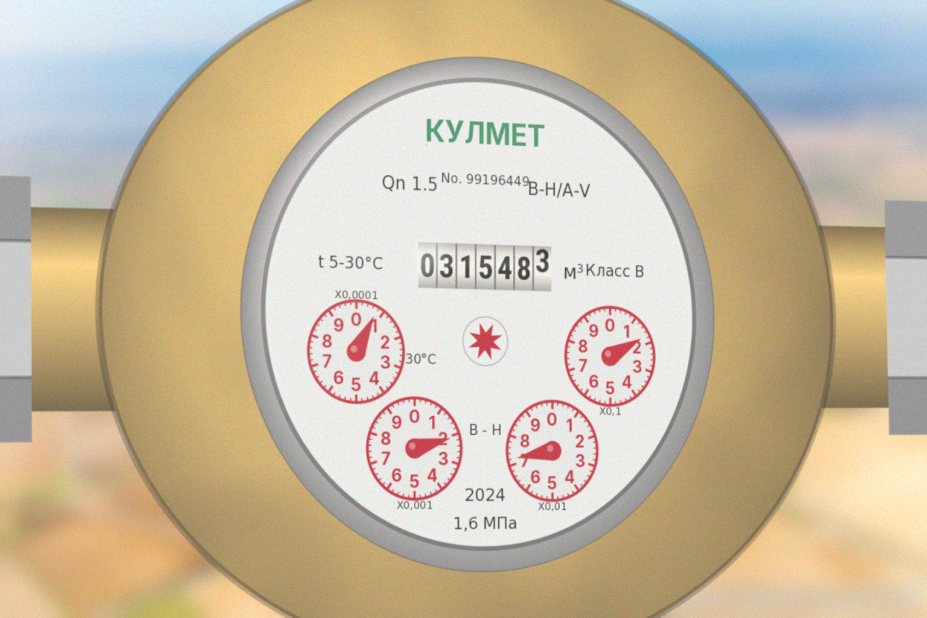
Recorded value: 315483.1720
